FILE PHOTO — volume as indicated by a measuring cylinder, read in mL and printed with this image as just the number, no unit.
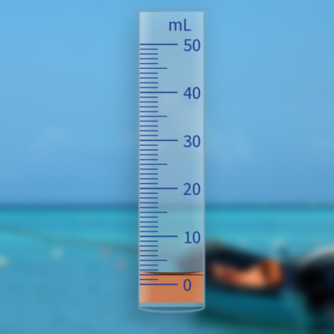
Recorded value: 2
